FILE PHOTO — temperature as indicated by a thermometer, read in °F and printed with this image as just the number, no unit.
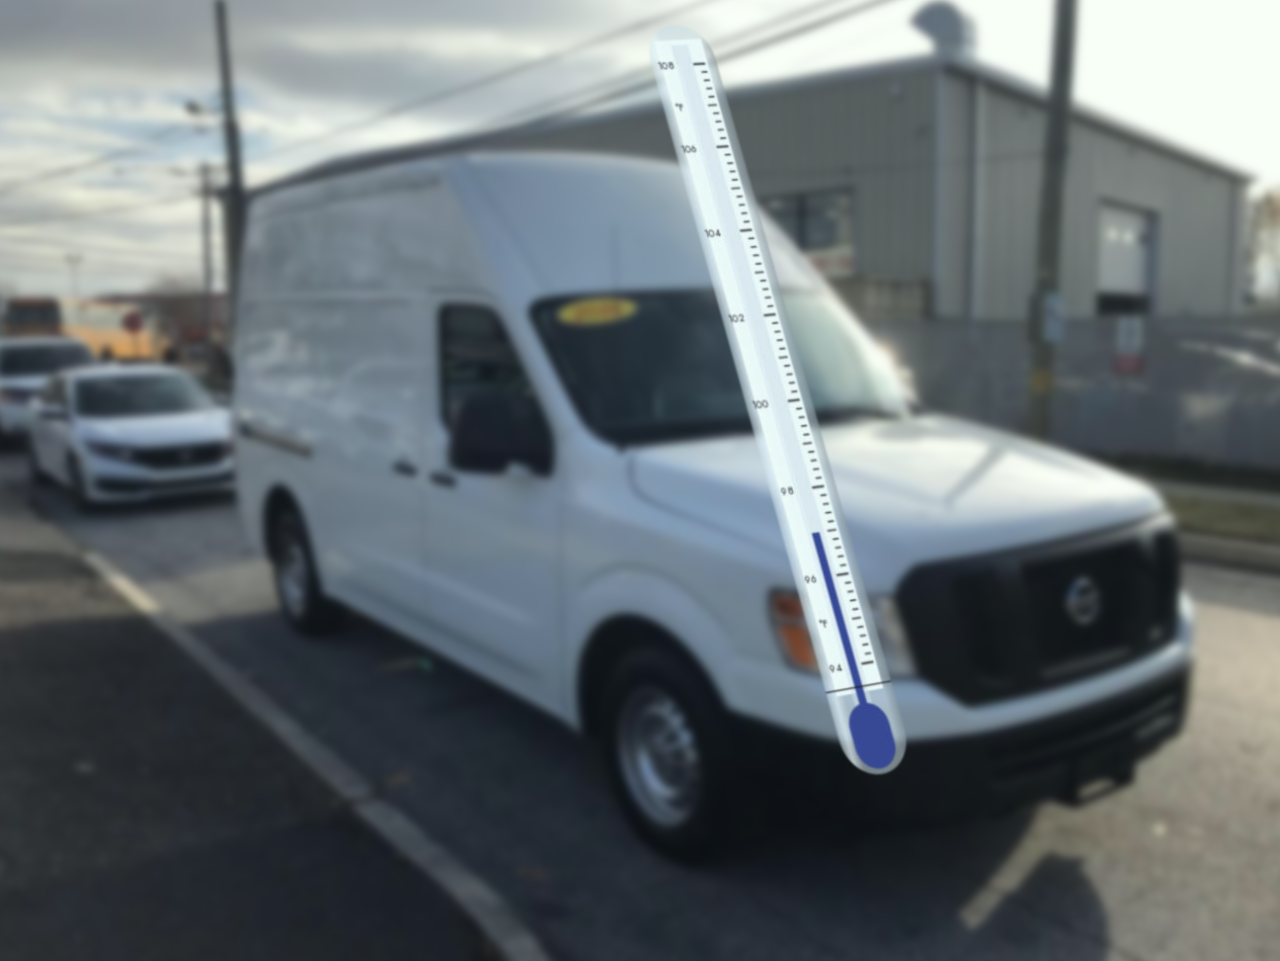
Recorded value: 97
